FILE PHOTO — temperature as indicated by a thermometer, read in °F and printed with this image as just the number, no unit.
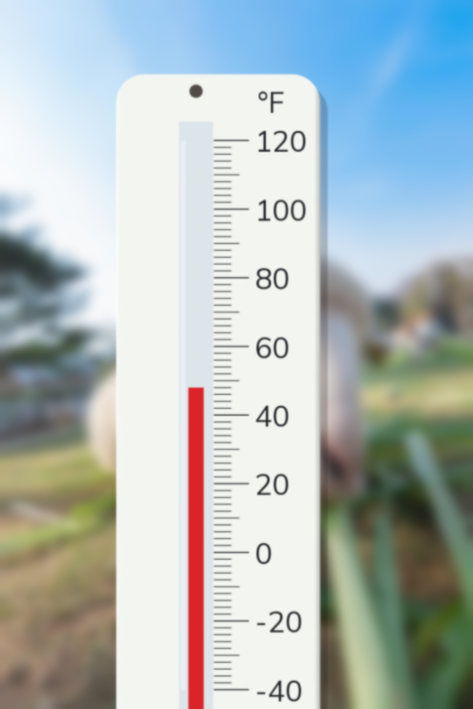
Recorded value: 48
